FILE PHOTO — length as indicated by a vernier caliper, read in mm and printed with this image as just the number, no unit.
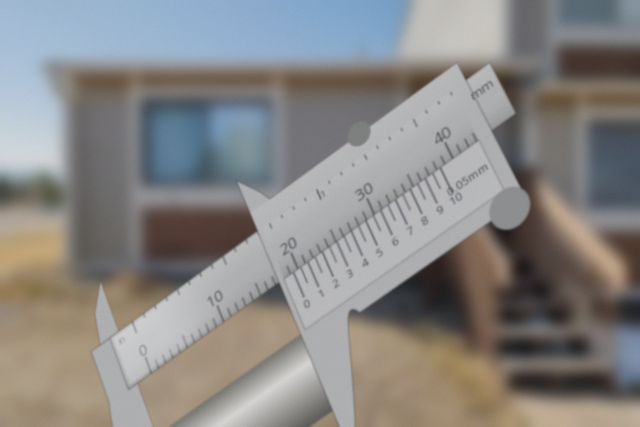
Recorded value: 19.4
